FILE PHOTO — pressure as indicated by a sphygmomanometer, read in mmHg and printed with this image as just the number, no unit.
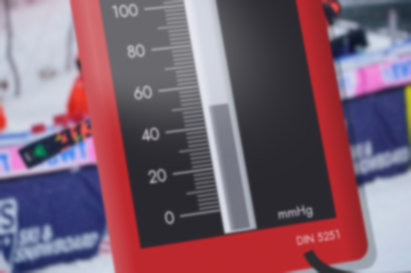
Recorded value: 50
